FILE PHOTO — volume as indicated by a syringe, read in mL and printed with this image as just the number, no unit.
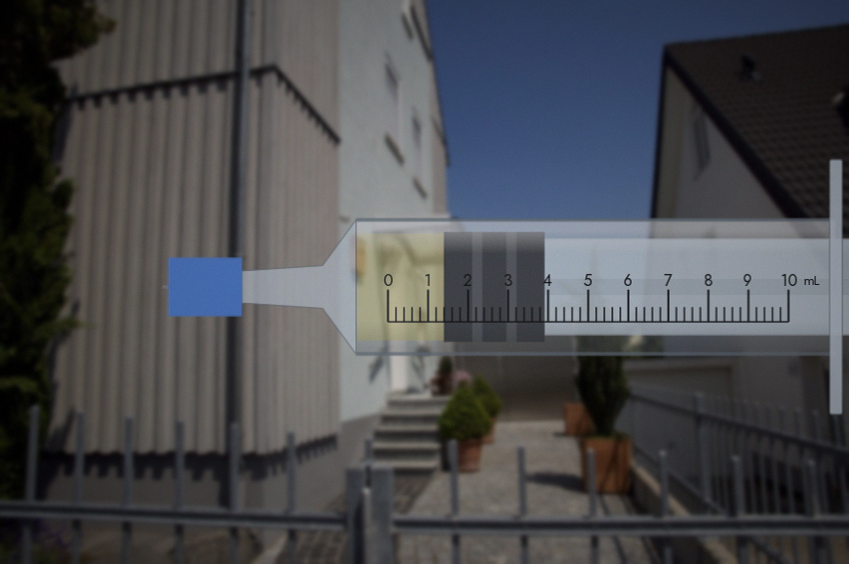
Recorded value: 1.4
